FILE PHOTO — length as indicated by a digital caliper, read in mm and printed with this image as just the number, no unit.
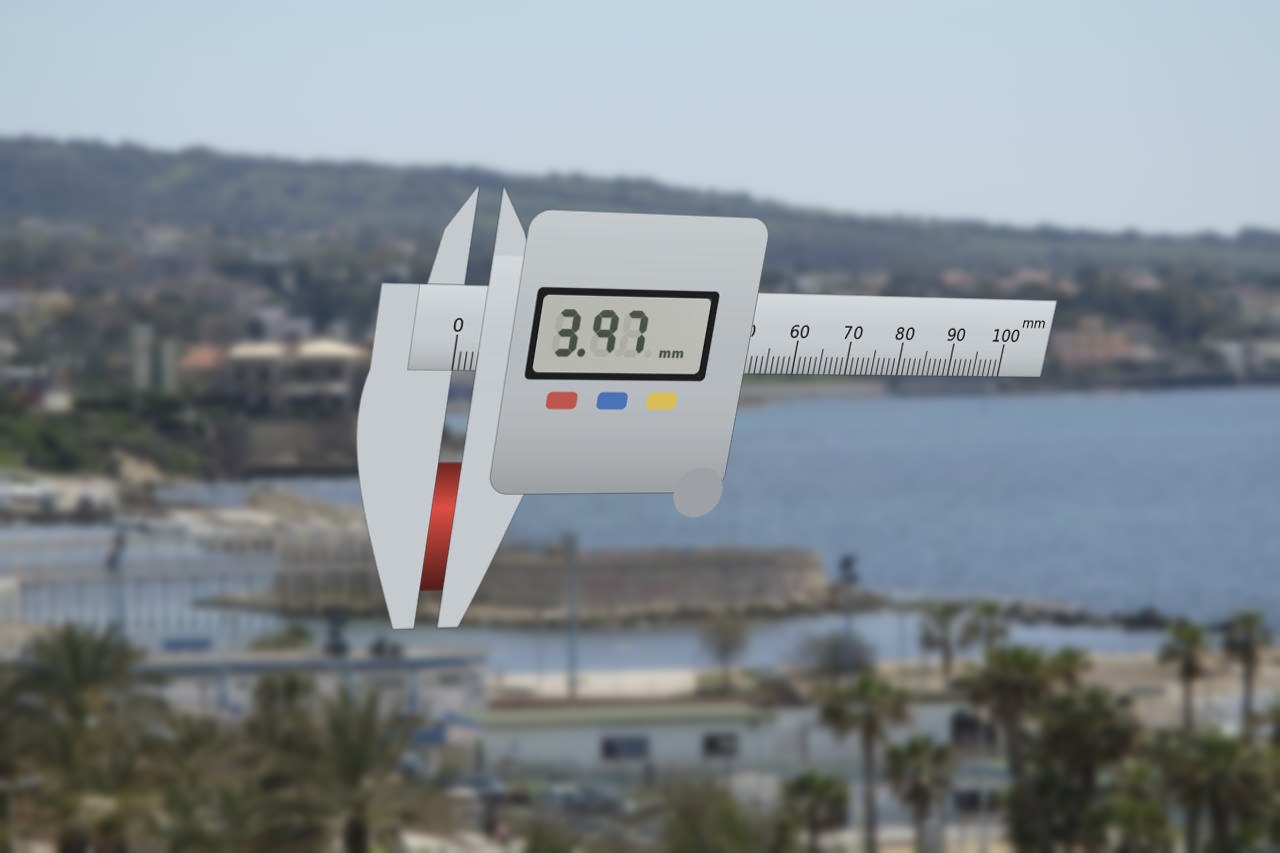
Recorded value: 3.97
